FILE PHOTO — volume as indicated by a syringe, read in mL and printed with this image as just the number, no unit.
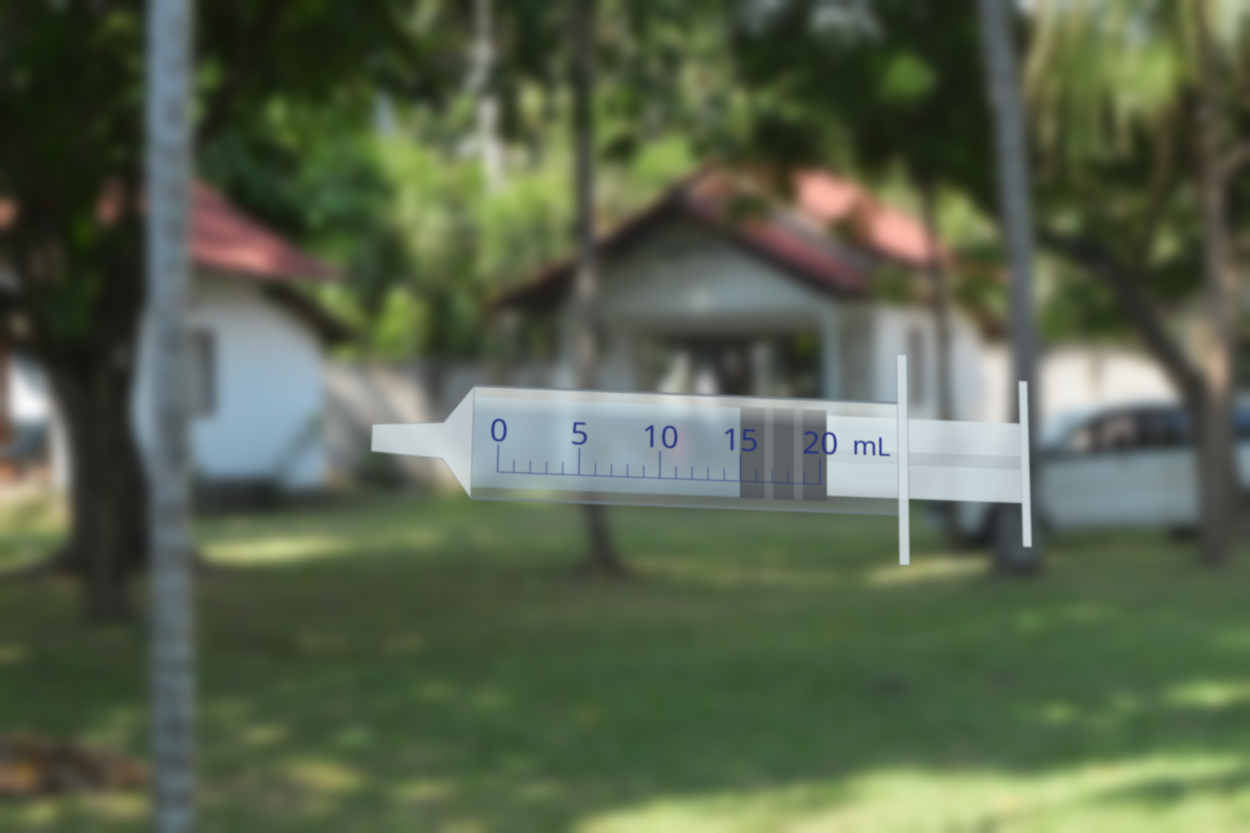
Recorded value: 15
